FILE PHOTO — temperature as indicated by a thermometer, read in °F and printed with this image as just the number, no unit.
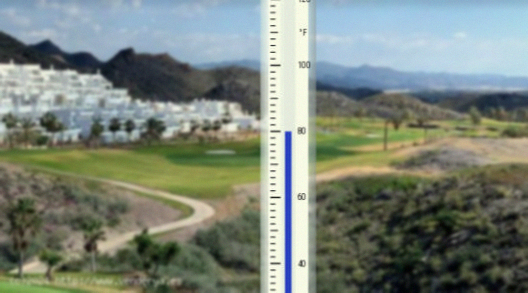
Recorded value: 80
